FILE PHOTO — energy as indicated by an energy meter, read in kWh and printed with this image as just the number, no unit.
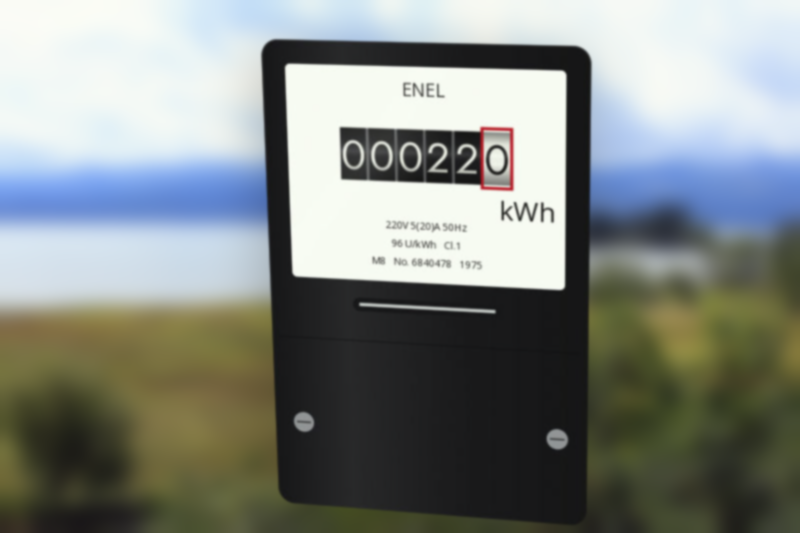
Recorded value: 22.0
